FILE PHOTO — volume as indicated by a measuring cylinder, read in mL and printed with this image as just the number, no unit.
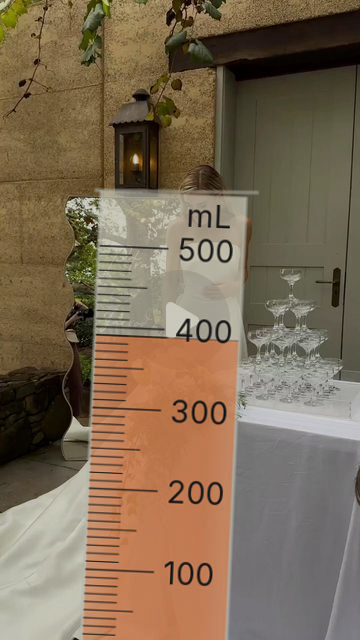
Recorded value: 390
